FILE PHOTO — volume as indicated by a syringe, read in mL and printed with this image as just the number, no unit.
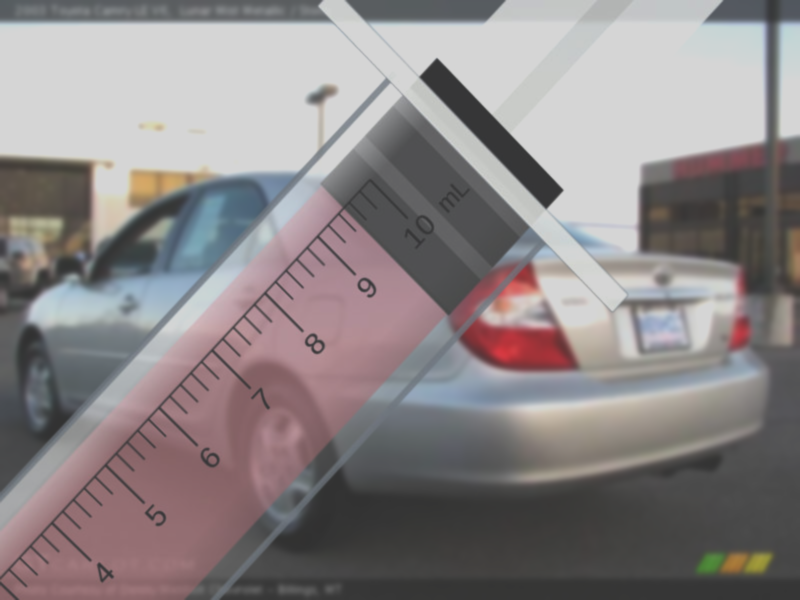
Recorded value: 9.5
